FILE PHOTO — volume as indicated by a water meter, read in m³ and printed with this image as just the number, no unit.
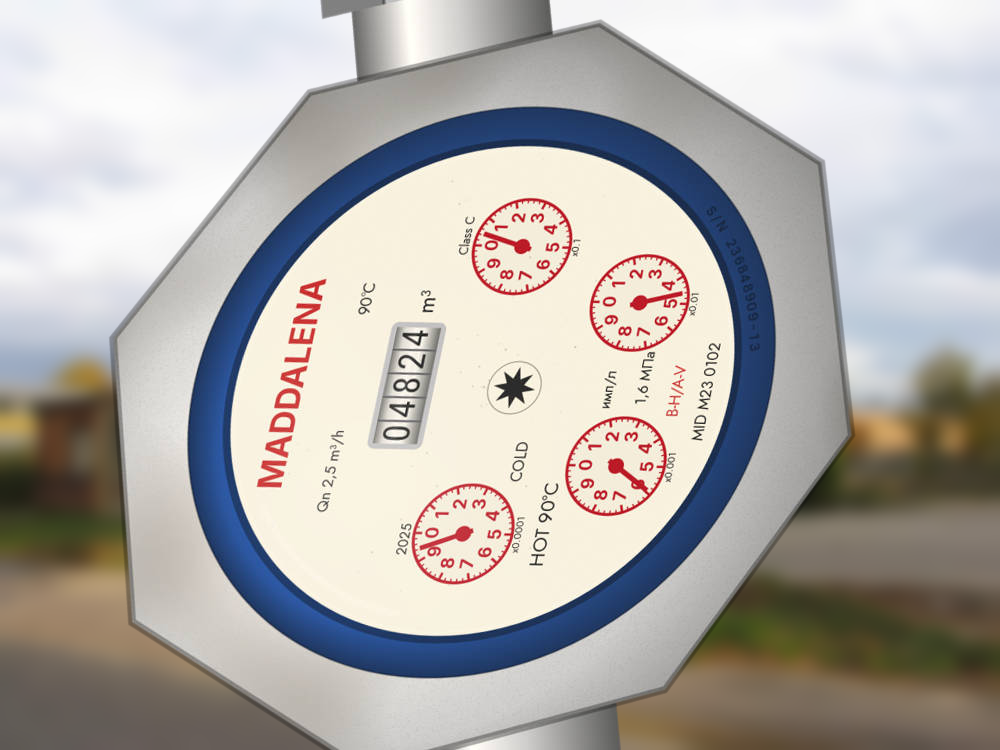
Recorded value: 4824.0459
